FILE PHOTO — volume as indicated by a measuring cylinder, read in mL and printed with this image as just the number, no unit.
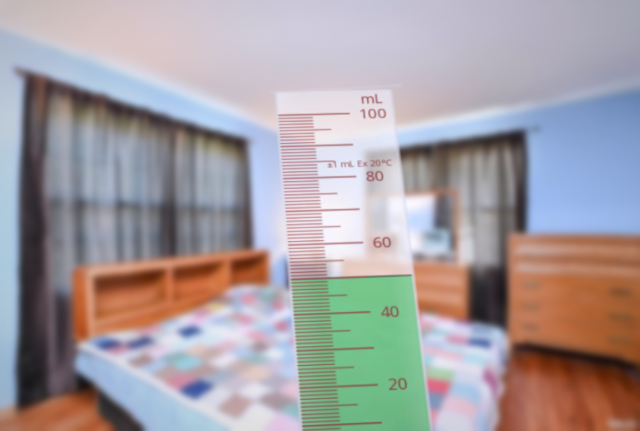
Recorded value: 50
